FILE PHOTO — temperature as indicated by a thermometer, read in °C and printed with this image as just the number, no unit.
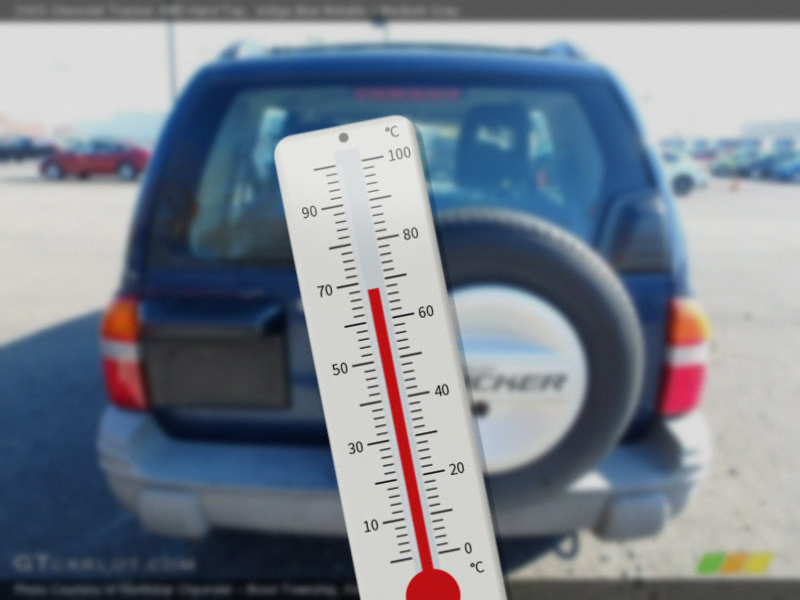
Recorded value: 68
